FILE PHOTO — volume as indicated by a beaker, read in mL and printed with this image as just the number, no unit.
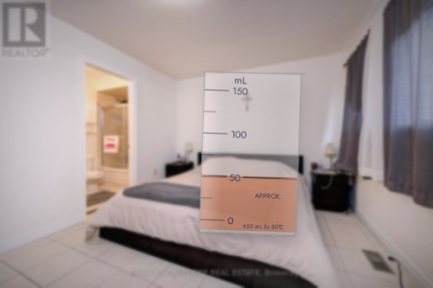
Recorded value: 50
